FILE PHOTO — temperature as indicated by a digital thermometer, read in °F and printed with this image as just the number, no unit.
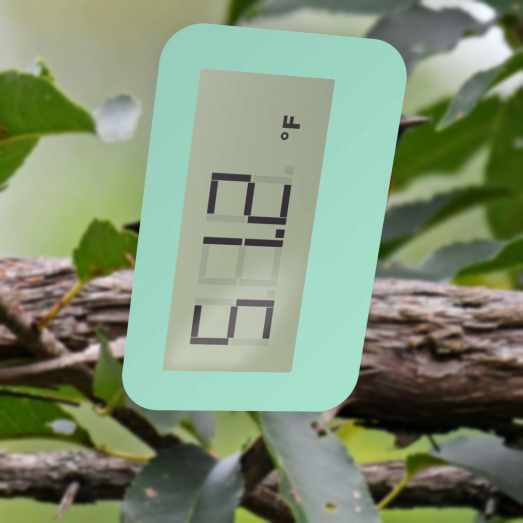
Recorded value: 51.2
